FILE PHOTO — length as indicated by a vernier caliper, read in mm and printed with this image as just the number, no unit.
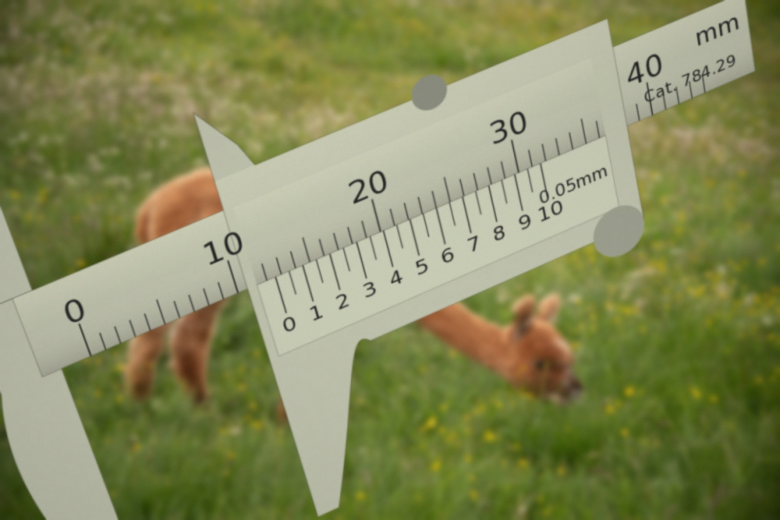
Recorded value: 12.6
